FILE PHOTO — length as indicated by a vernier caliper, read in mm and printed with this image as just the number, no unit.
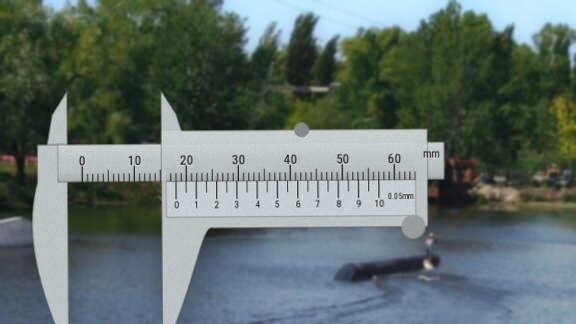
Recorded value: 18.0
